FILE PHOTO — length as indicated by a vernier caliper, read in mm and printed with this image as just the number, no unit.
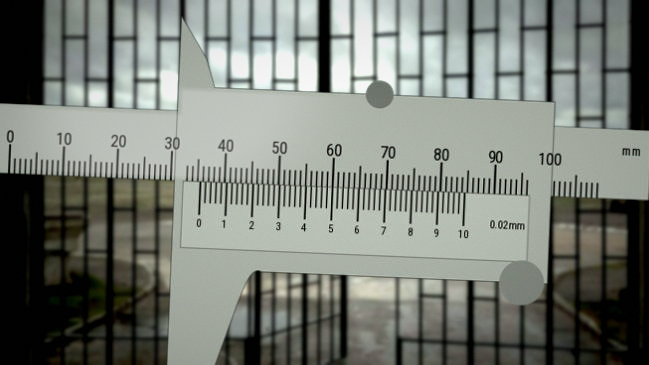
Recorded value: 35.5
